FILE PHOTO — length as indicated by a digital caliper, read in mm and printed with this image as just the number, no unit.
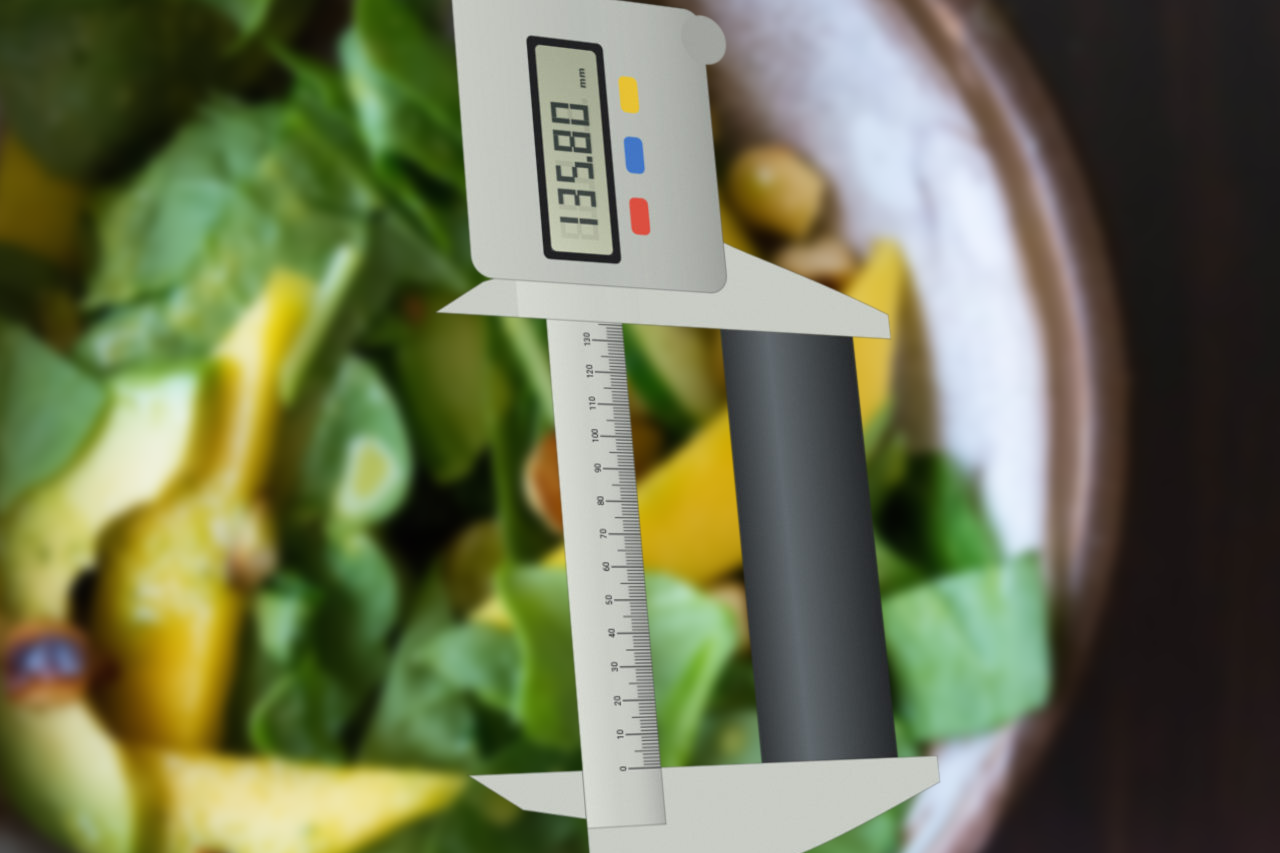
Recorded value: 135.80
